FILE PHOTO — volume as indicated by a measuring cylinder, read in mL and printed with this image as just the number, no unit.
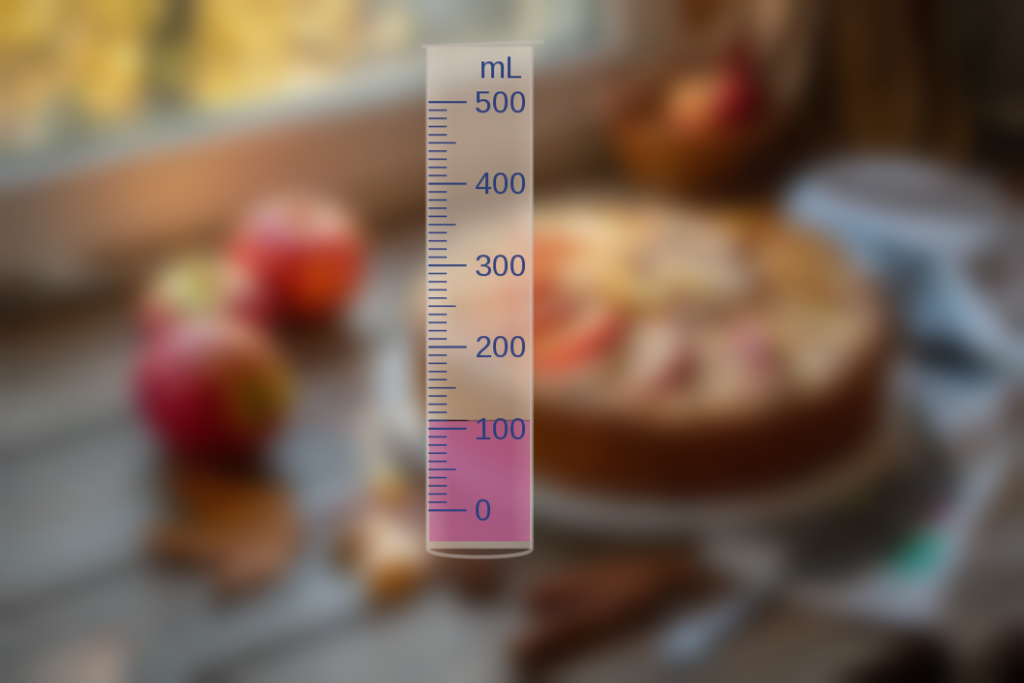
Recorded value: 110
